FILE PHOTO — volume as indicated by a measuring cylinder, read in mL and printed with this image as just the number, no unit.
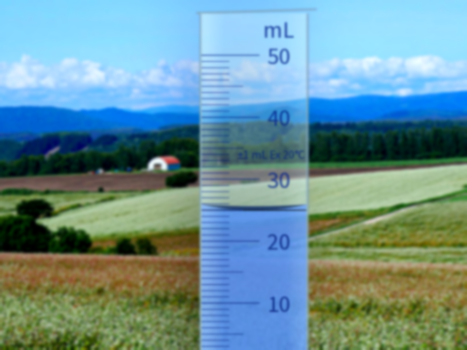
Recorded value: 25
